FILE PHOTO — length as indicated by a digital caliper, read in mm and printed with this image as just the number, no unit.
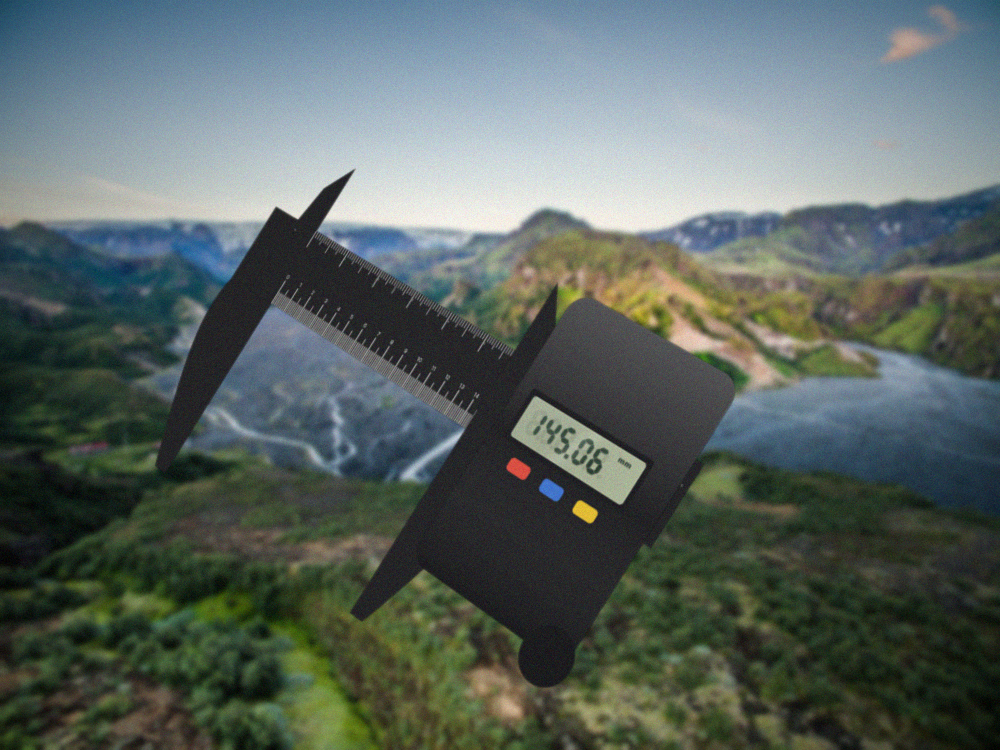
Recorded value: 145.06
